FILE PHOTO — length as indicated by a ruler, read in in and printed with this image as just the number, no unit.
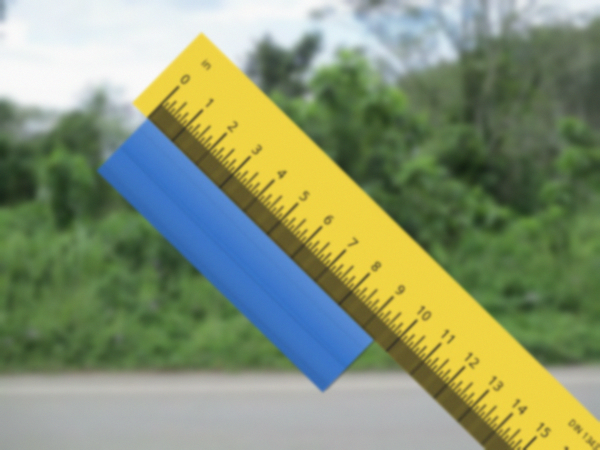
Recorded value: 9.5
